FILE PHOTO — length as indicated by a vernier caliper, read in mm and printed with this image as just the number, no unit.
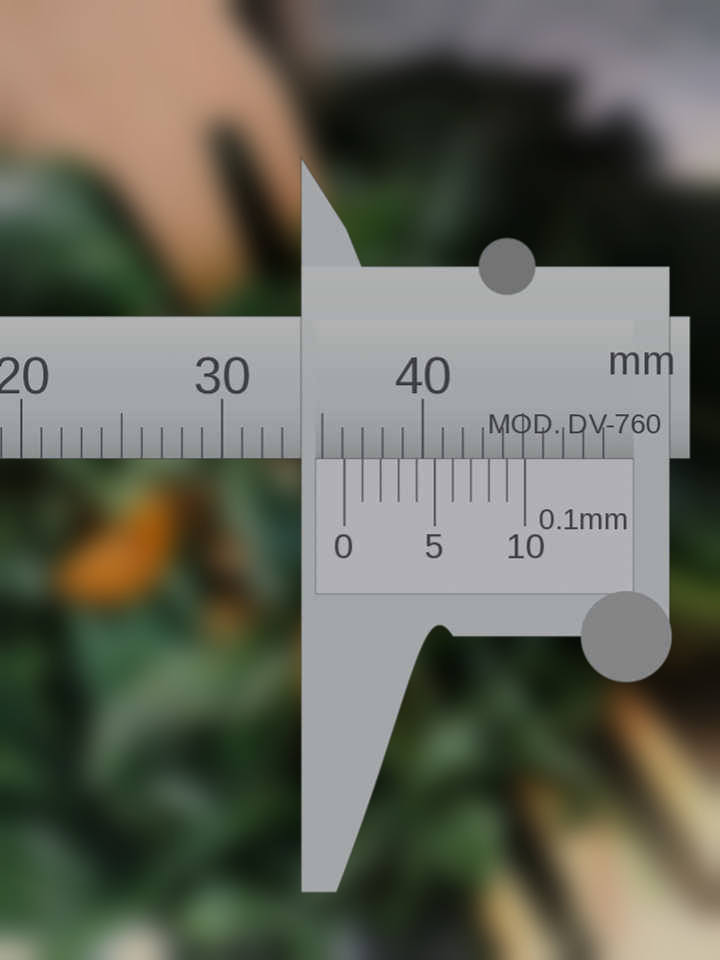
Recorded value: 36.1
